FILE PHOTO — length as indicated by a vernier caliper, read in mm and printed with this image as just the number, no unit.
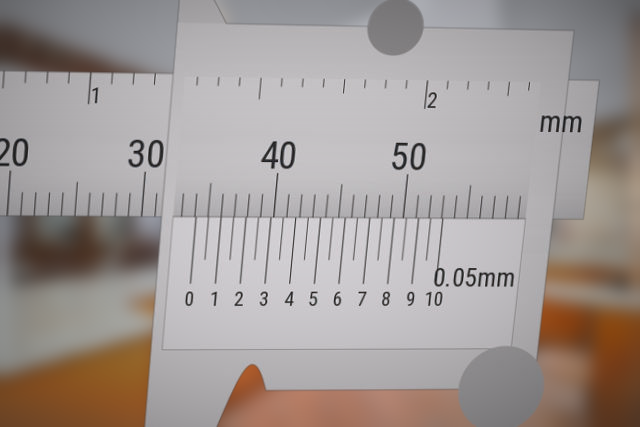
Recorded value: 34.1
